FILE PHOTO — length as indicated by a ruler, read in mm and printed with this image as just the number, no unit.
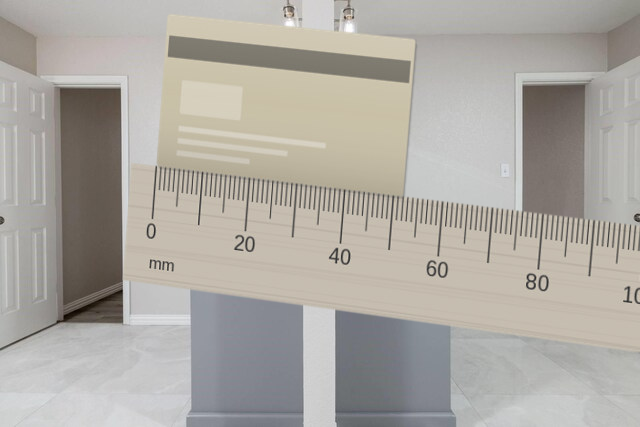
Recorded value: 52
